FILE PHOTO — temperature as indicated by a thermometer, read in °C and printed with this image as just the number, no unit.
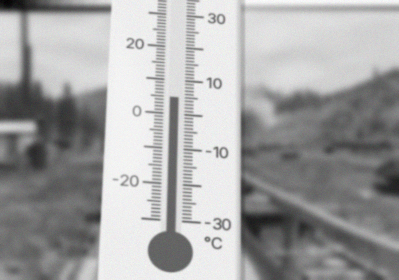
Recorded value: 5
